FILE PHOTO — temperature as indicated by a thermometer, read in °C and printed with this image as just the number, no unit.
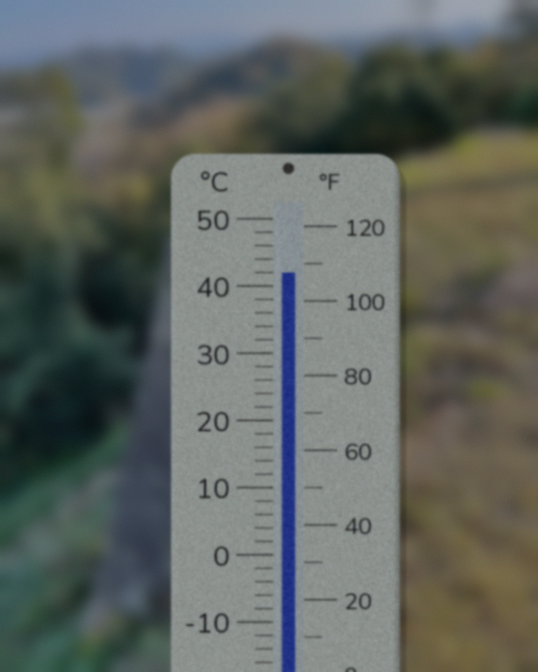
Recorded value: 42
